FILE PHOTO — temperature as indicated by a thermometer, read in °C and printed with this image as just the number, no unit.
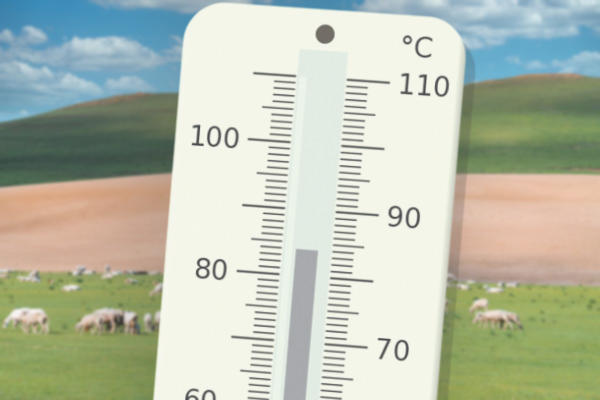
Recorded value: 84
